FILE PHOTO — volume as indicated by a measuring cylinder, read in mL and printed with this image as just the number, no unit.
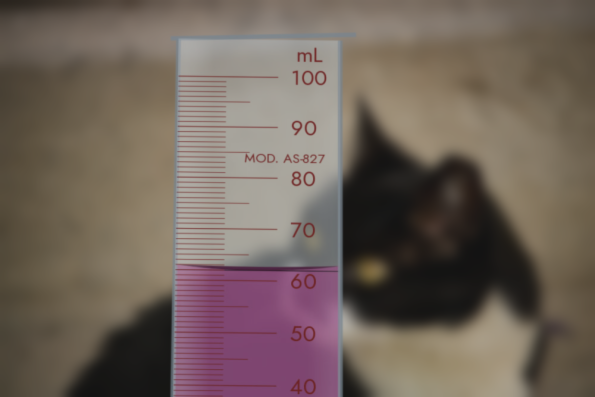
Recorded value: 62
